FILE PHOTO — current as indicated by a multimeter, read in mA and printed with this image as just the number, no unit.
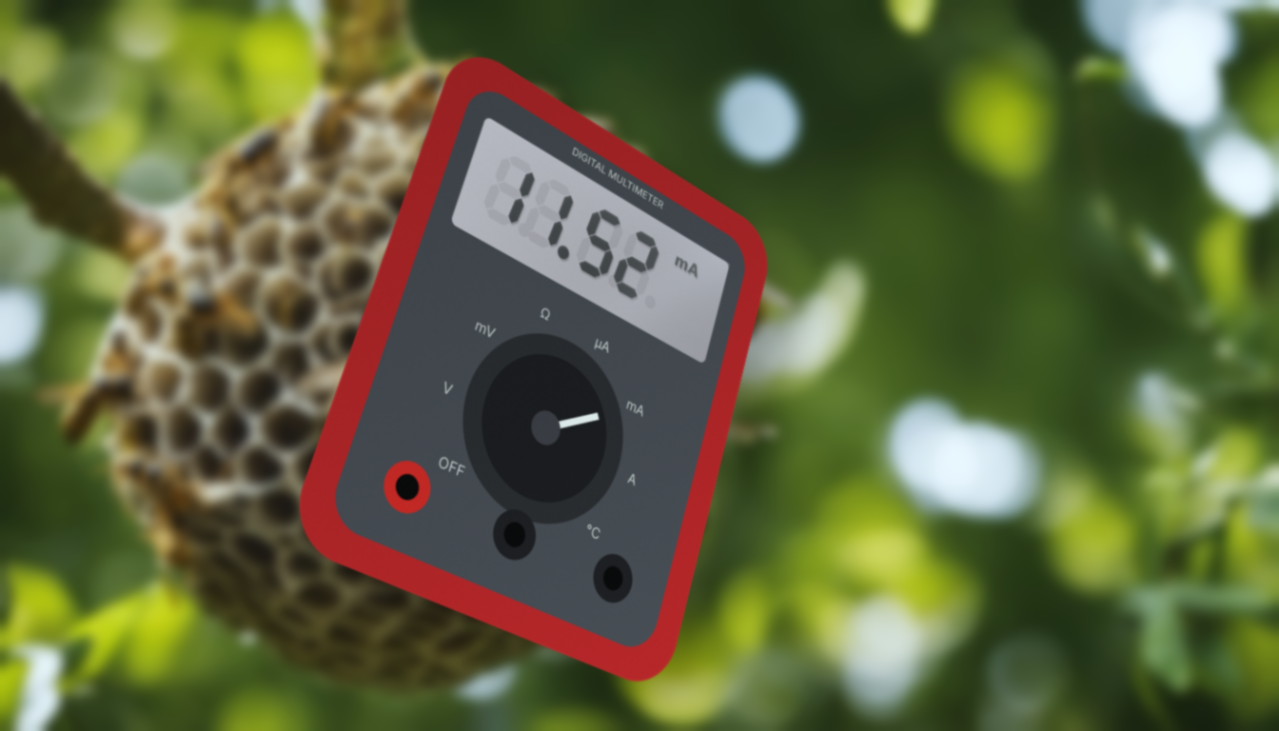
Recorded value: 11.52
